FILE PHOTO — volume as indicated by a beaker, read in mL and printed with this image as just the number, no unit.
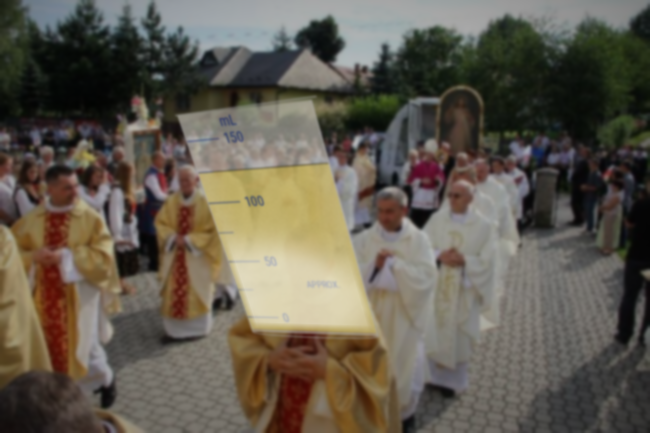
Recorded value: 125
